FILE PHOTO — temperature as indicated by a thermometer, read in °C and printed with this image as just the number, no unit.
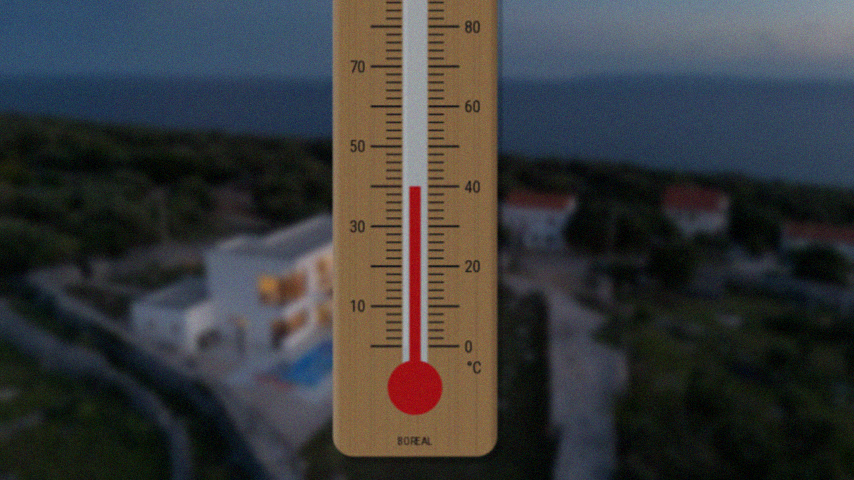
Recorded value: 40
